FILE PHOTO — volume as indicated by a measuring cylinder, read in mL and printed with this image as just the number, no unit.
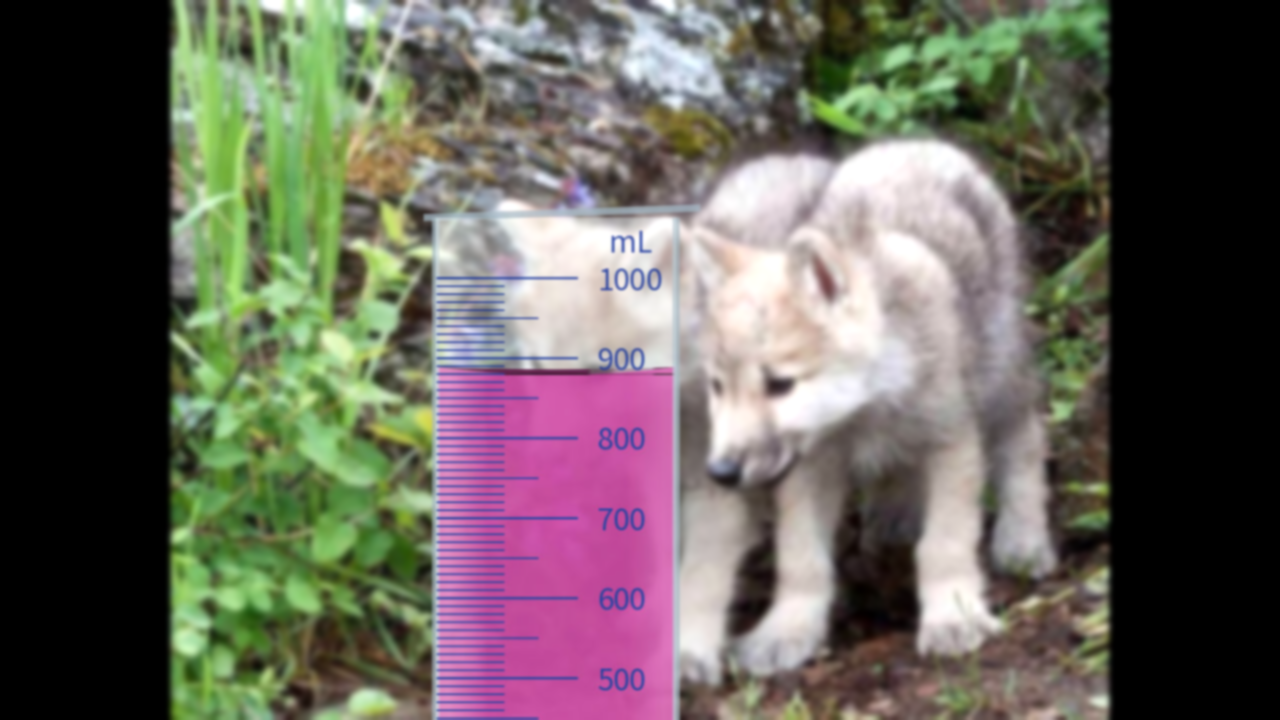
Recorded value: 880
